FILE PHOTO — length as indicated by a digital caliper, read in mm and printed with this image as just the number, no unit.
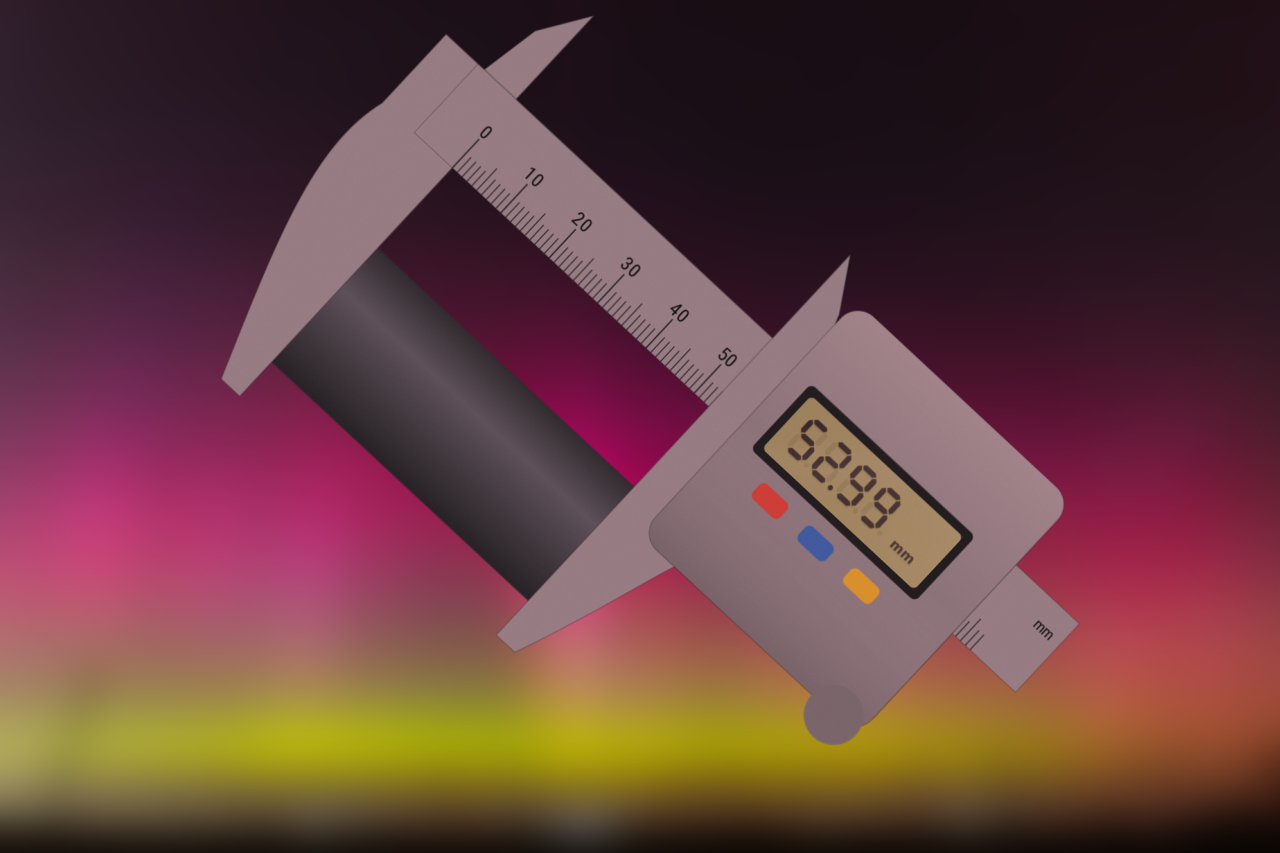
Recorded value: 52.99
